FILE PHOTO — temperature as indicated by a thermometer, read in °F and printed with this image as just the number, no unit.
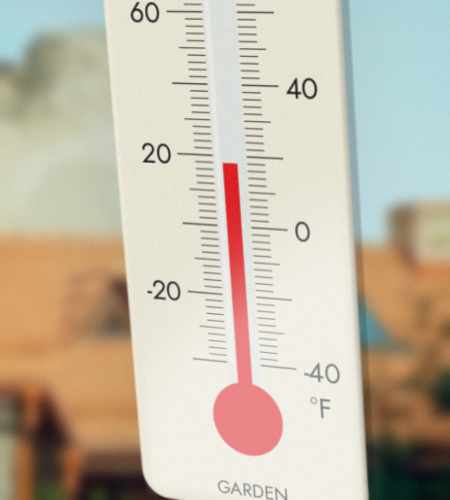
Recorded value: 18
